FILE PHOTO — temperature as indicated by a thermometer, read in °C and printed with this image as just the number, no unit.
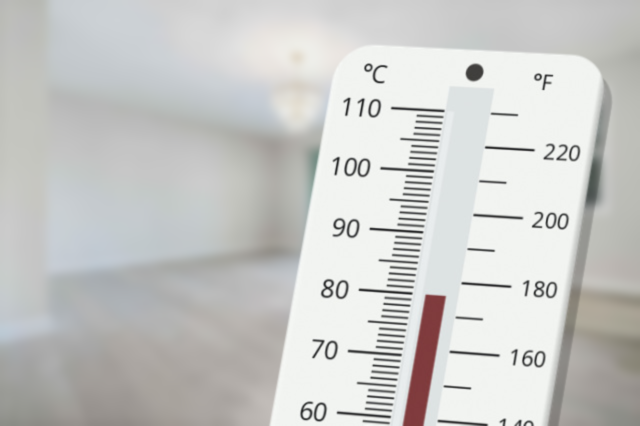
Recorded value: 80
